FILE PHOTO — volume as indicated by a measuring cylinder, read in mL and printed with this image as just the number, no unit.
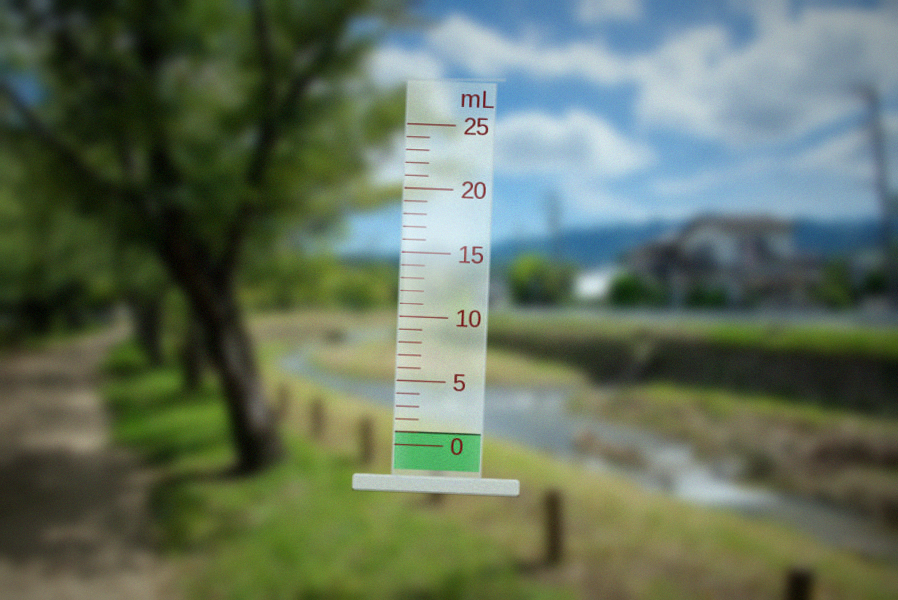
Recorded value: 1
